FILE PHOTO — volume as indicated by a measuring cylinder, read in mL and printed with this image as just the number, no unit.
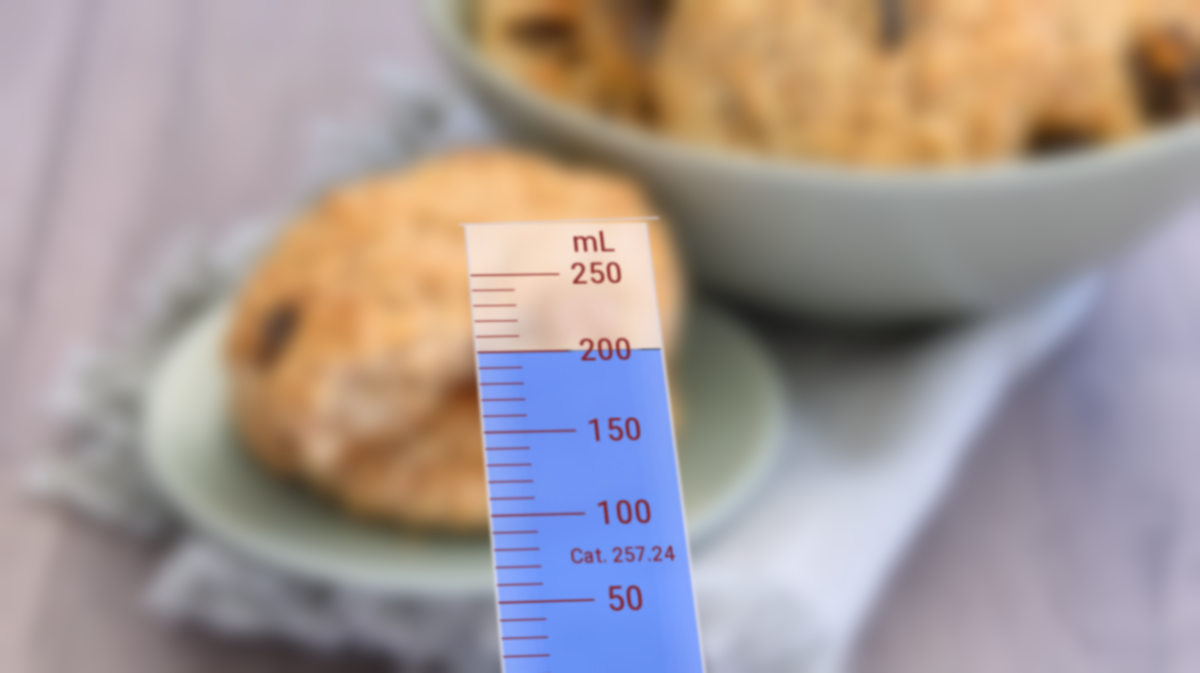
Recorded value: 200
